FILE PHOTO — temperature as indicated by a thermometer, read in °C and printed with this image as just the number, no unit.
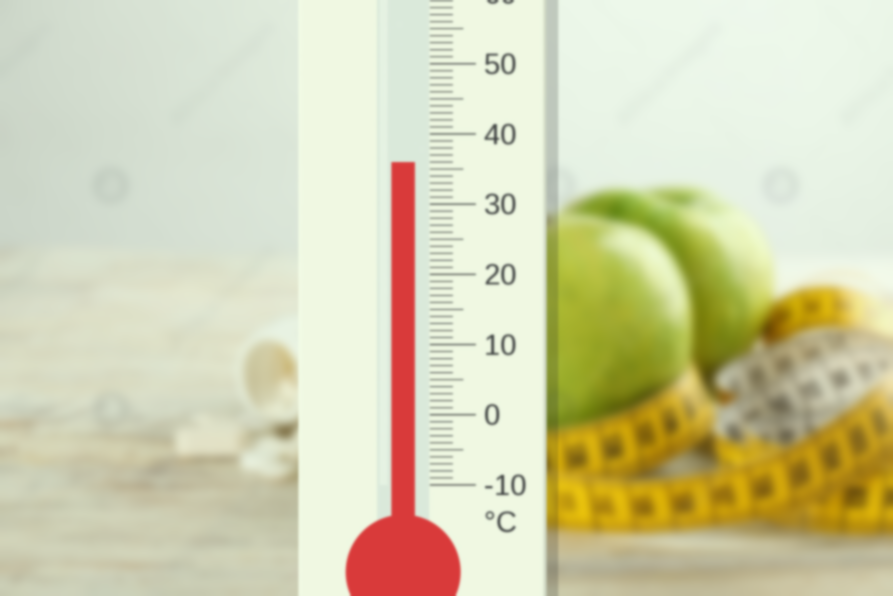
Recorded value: 36
